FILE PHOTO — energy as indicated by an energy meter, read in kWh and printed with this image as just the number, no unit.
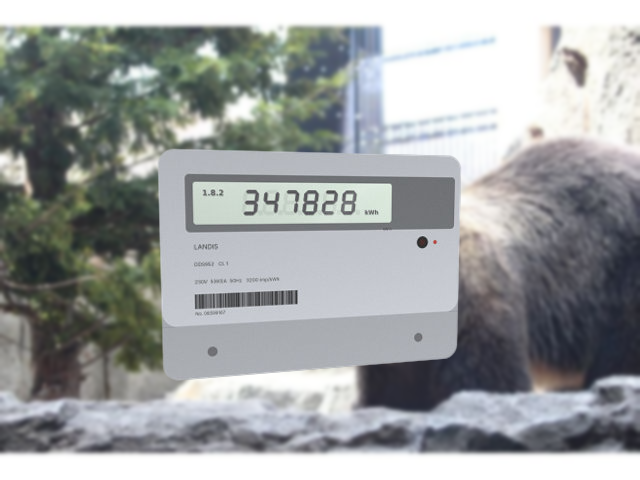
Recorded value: 347828
